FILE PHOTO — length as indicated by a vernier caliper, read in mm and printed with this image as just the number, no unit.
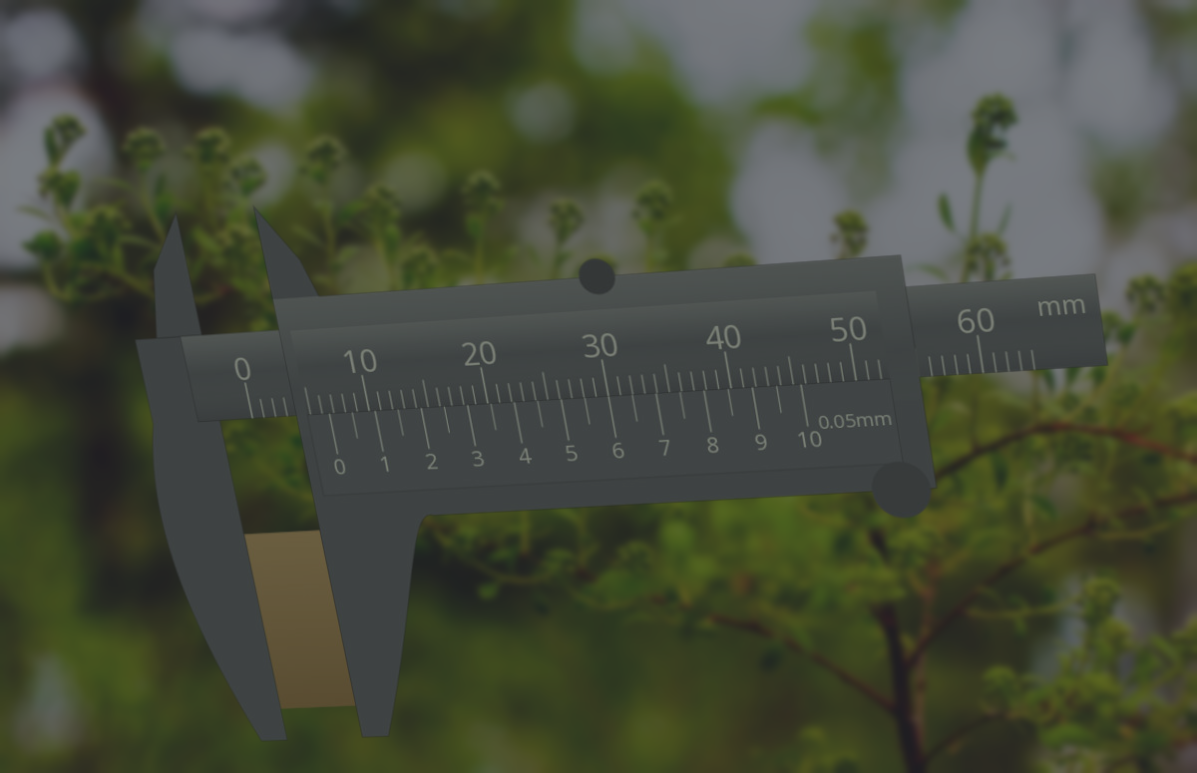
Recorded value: 6.6
